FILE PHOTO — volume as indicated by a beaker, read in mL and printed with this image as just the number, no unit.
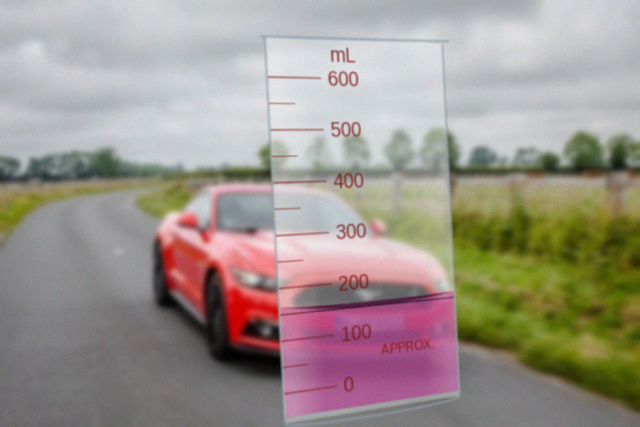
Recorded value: 150
